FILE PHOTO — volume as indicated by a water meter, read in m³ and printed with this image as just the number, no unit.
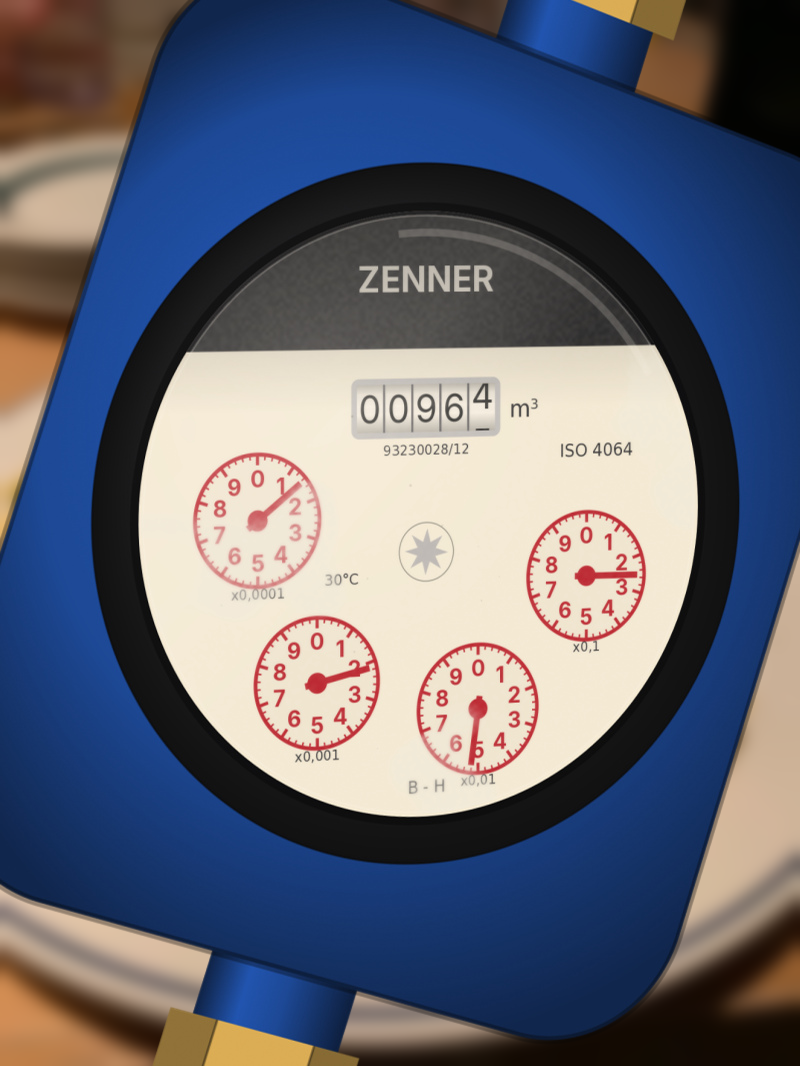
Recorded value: 964.2521
